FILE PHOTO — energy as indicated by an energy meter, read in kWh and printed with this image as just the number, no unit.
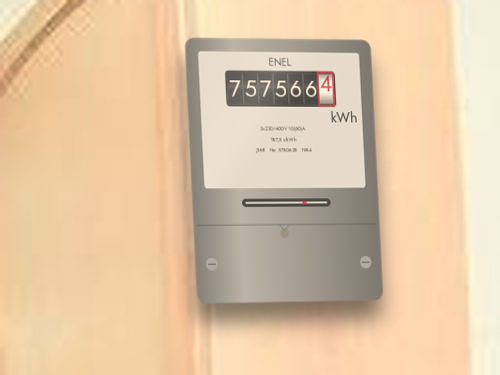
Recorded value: 757566.4
